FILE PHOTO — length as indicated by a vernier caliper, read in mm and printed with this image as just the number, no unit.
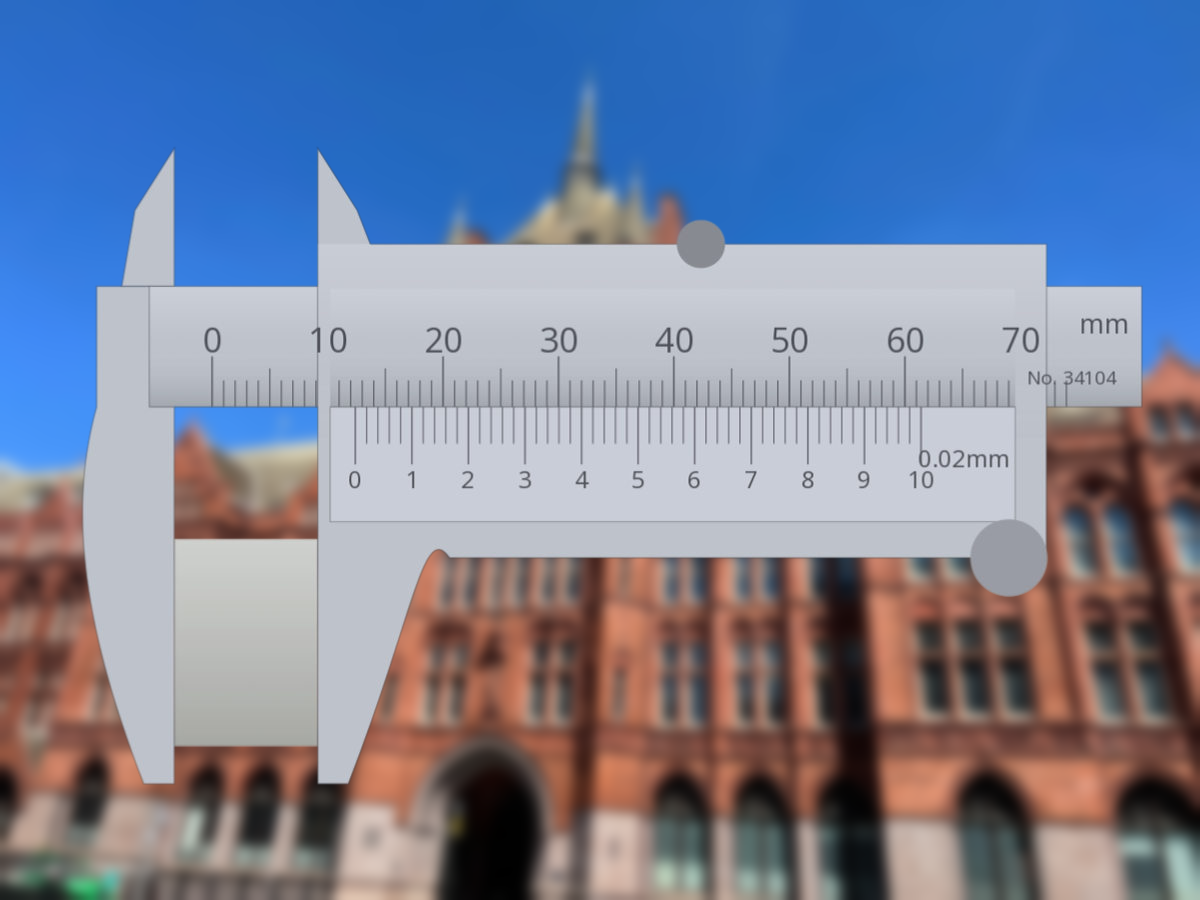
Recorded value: 12.4
